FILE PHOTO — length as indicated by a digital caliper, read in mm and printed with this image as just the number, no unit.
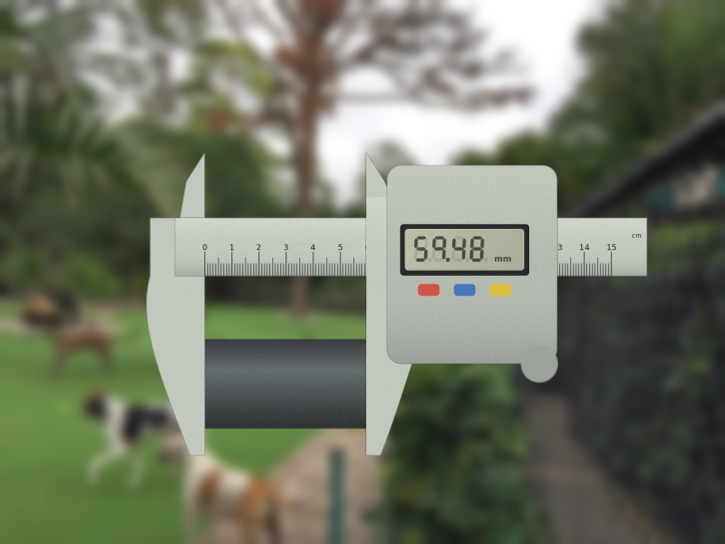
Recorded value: 59.48
